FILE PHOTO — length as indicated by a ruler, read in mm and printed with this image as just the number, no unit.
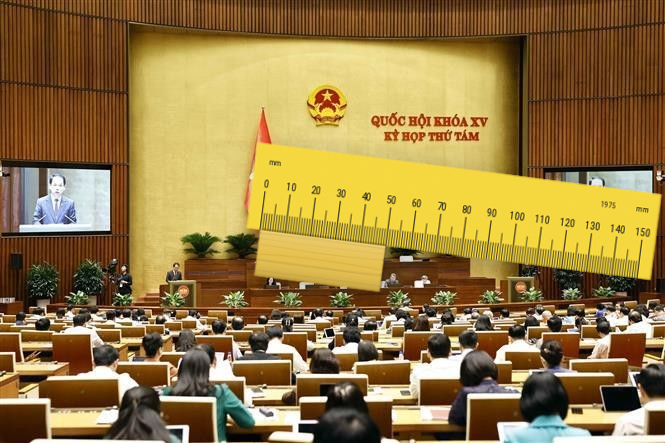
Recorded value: 50
